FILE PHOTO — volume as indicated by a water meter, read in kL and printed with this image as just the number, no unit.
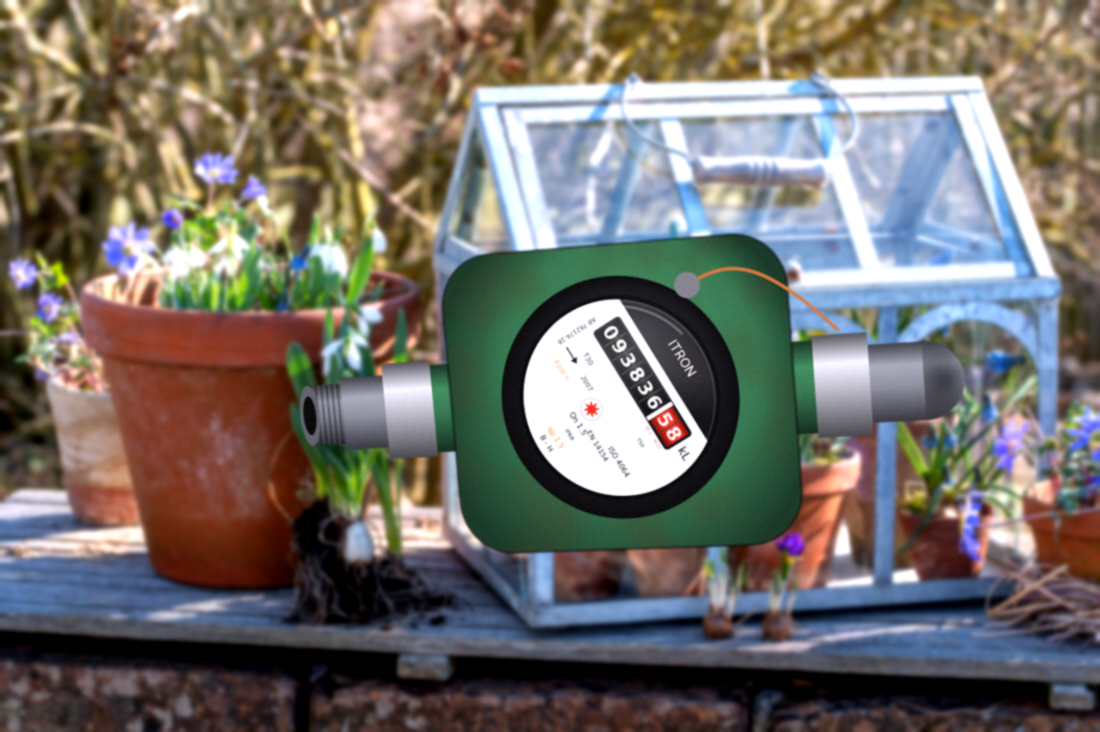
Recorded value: 93836.58
